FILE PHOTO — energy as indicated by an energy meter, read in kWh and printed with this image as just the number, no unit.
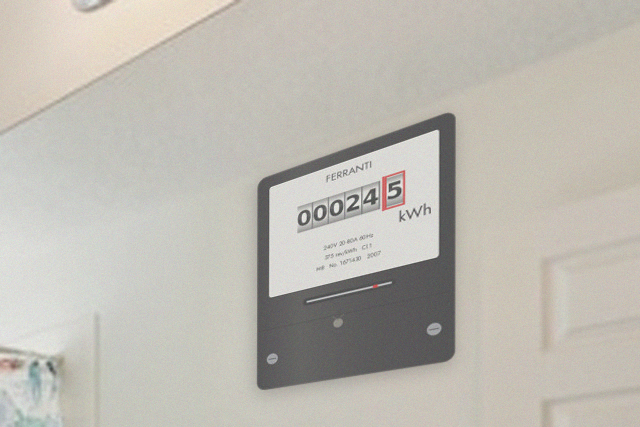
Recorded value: 24.5
